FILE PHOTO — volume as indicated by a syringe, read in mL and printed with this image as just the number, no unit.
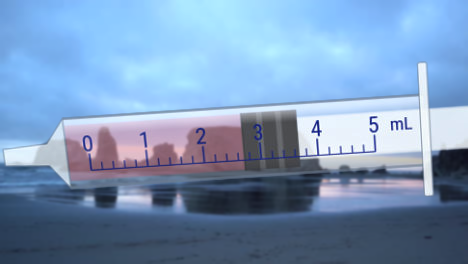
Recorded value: 2.7
